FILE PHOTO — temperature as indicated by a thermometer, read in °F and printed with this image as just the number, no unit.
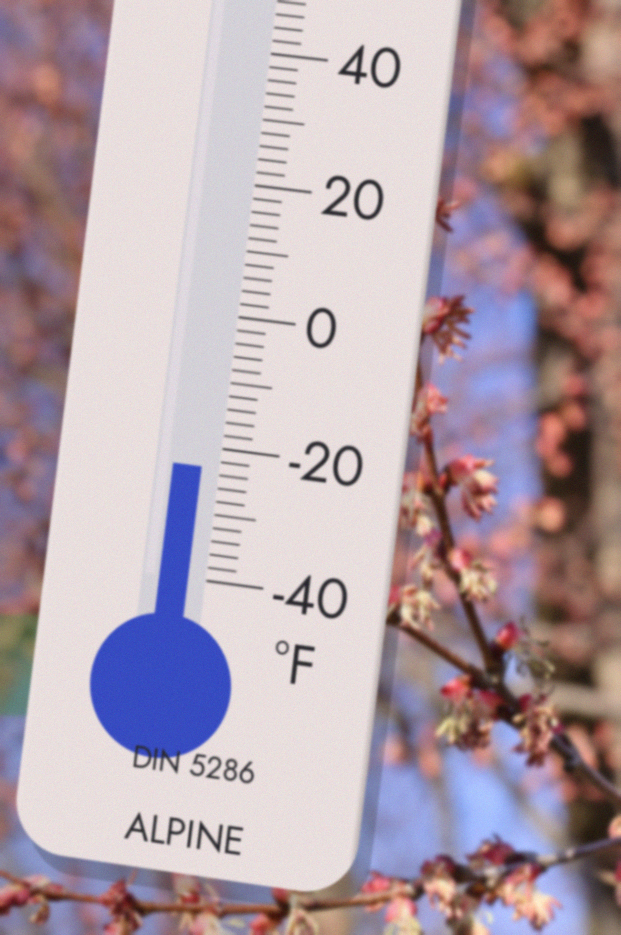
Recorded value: -23
